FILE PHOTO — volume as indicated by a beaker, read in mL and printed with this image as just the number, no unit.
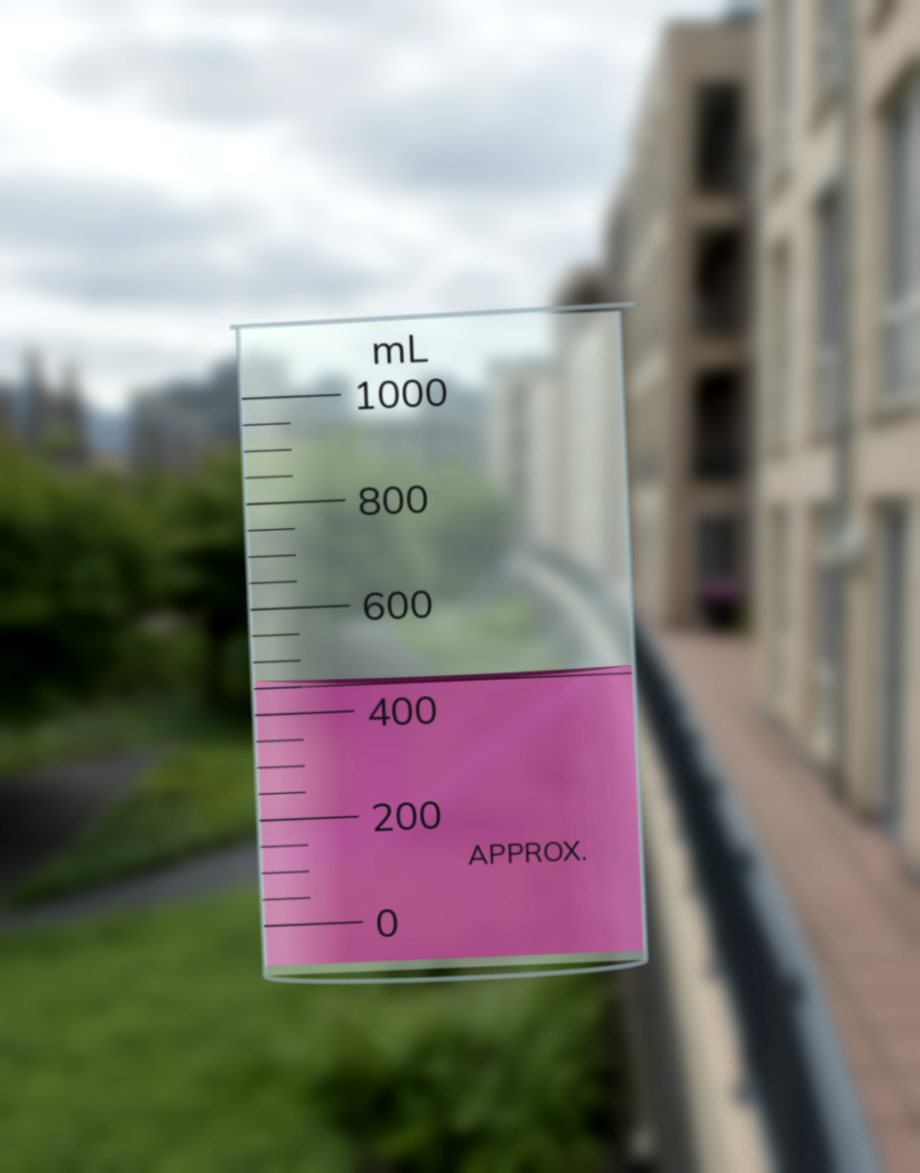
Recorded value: 450
